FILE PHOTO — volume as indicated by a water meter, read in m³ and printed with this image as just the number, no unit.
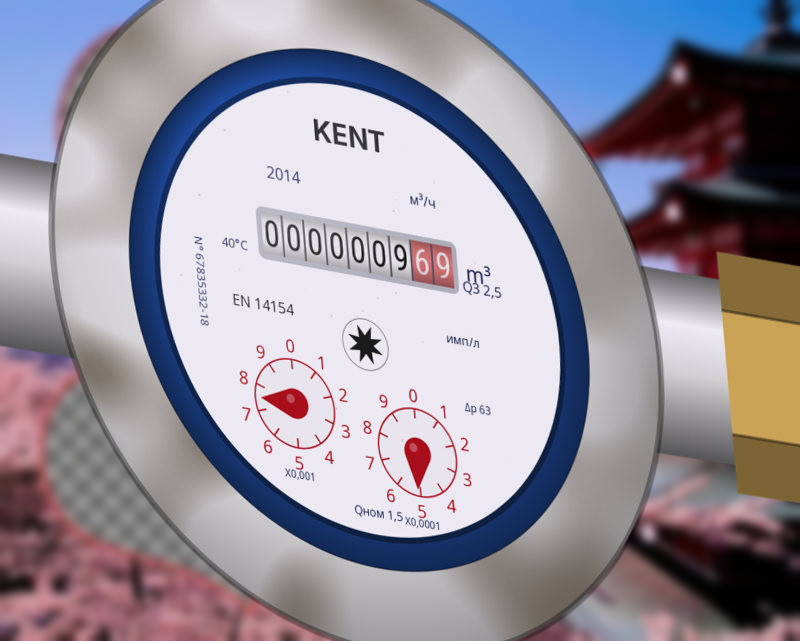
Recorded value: 9.6975
